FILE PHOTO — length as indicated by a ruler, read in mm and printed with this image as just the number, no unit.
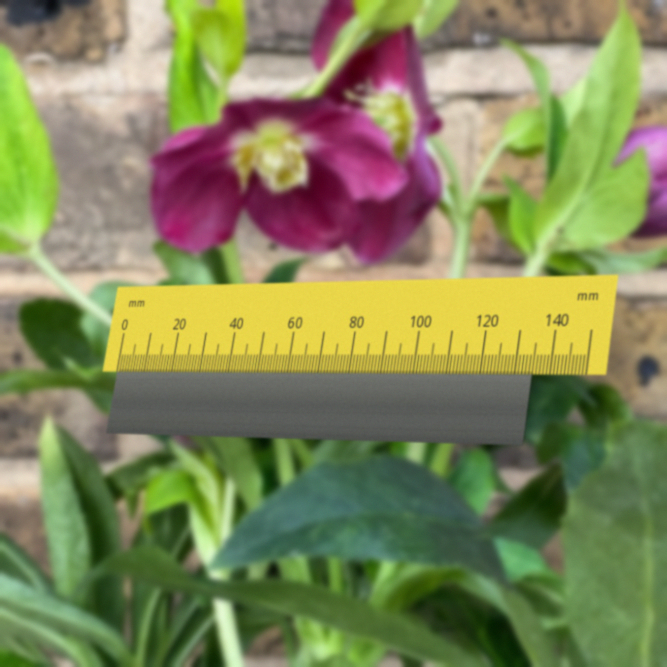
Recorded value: 135
